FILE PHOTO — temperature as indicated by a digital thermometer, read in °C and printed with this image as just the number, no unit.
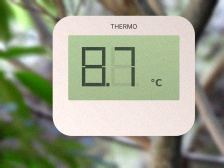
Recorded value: 8.7
